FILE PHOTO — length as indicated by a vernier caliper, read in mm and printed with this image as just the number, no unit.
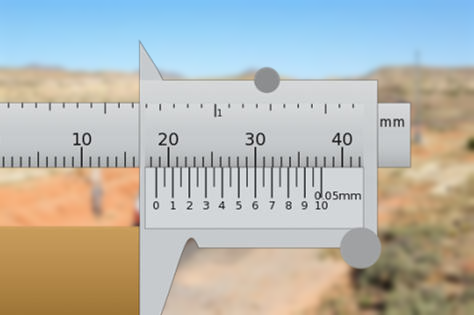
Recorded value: 18.6
